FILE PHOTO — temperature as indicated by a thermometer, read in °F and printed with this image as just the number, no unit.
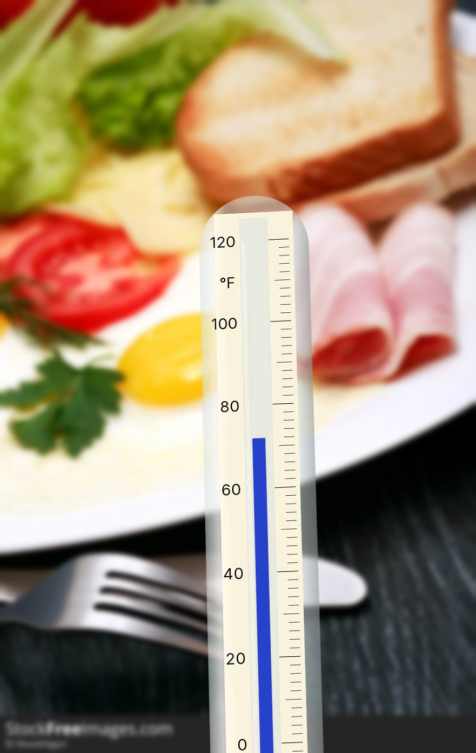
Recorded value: 72
